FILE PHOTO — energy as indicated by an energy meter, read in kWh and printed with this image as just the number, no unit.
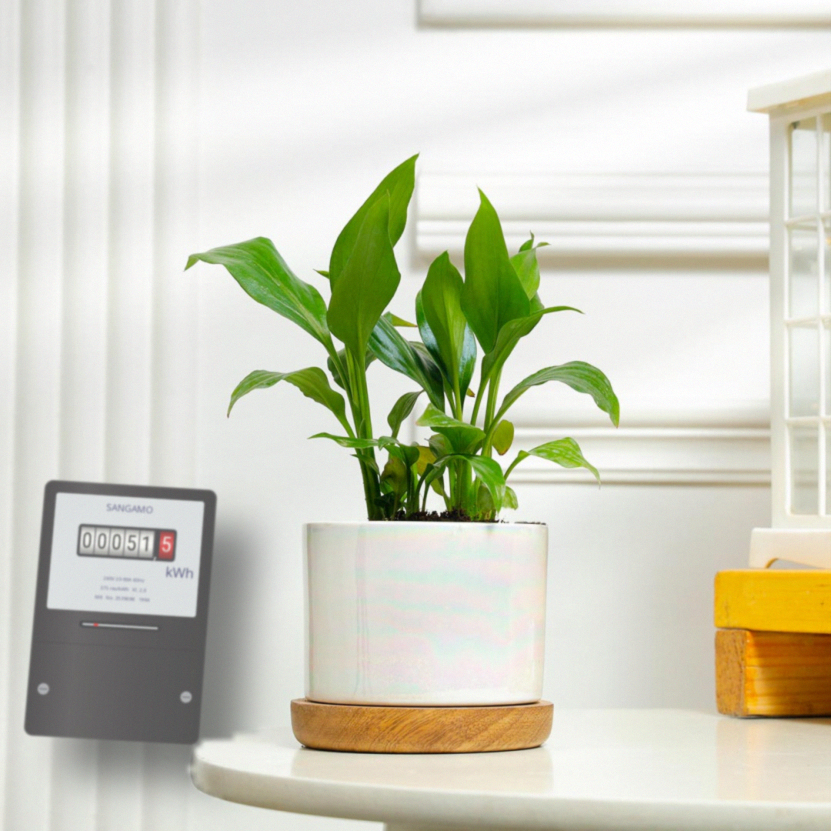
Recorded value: 51.5
